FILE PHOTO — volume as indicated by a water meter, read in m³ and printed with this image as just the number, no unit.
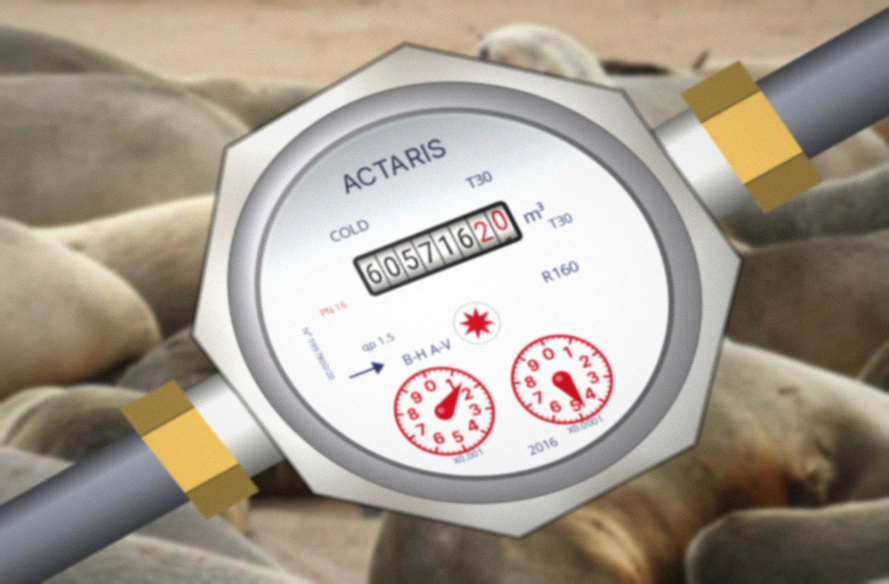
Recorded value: 605716.2014
